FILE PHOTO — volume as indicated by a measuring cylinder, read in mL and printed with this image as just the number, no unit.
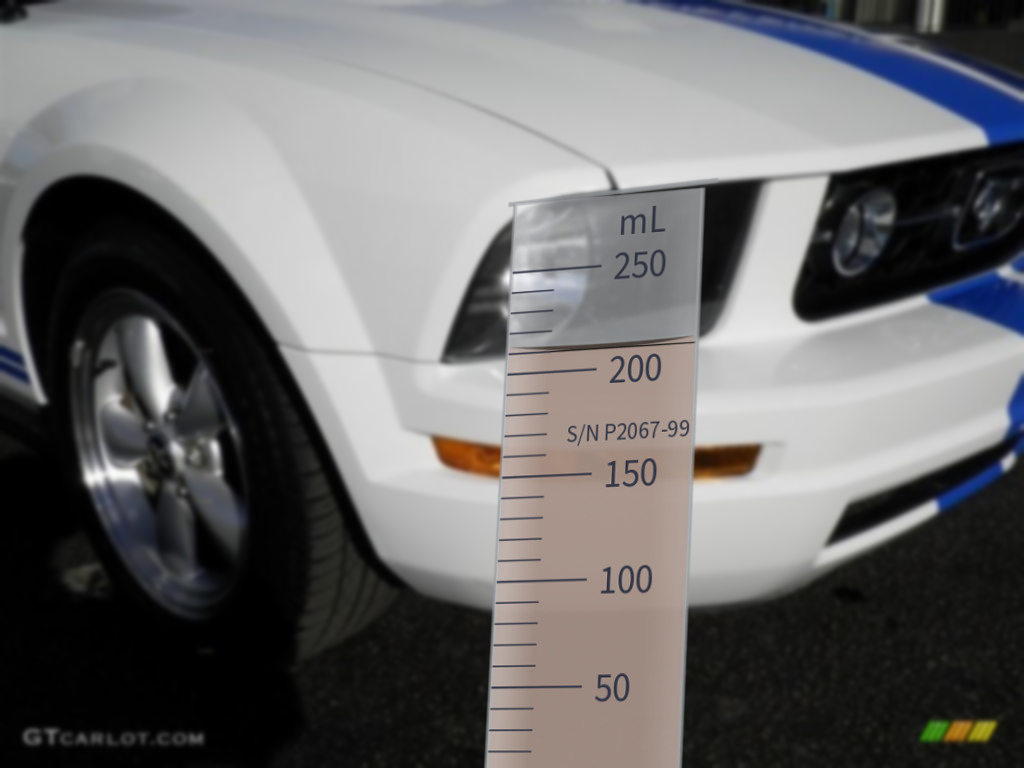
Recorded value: 210
